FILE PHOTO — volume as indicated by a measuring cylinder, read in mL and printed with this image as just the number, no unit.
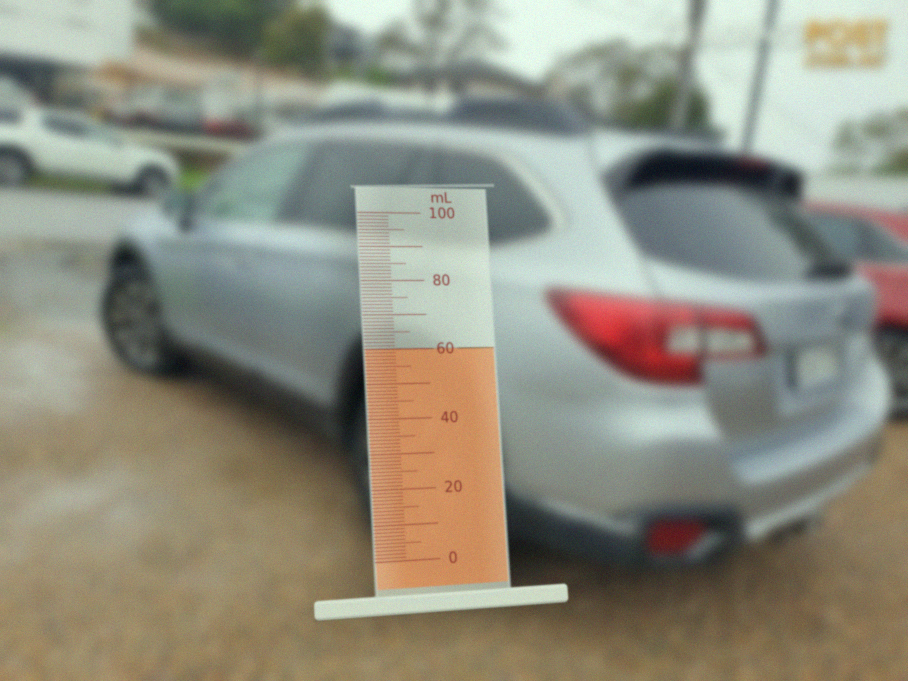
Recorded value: 60
